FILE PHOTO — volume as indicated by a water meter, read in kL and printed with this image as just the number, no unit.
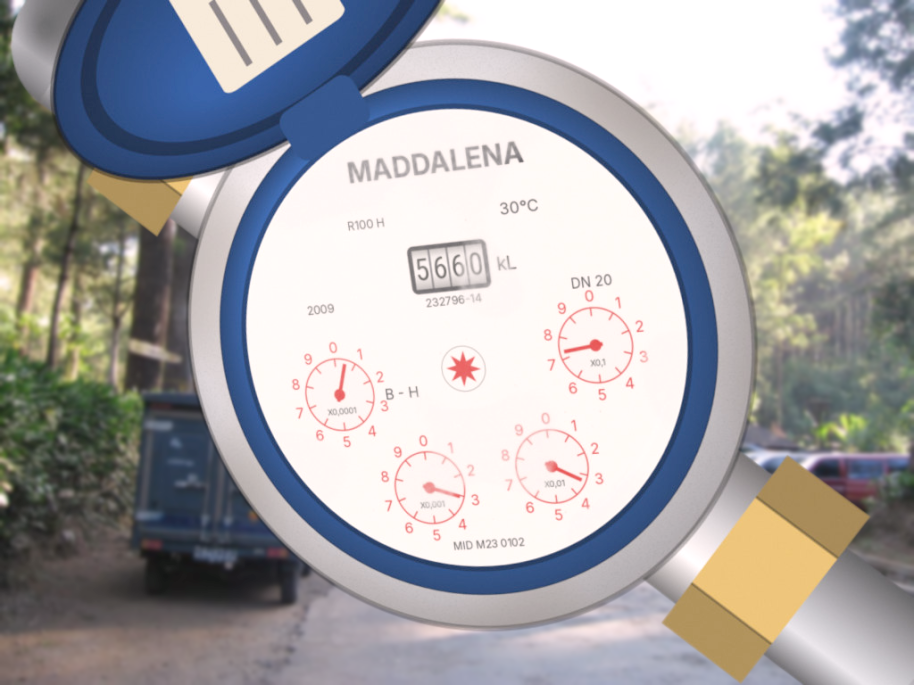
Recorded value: 5660.7330
